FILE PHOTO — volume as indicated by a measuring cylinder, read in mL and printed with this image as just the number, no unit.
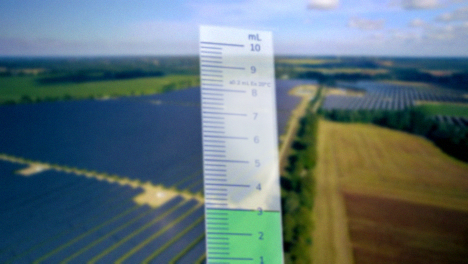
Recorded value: 3
